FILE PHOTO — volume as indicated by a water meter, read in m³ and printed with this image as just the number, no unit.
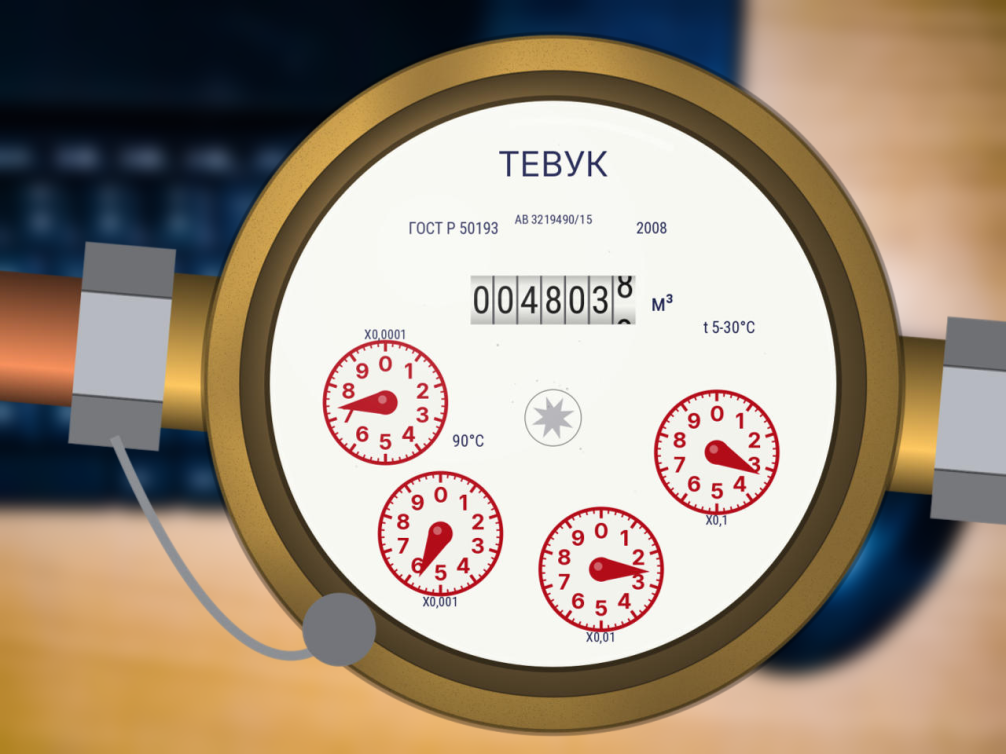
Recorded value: 48038.3257
